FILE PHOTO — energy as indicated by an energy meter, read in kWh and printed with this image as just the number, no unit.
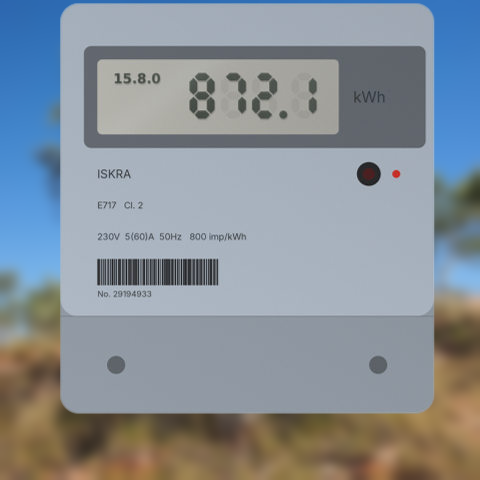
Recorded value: 872.1
